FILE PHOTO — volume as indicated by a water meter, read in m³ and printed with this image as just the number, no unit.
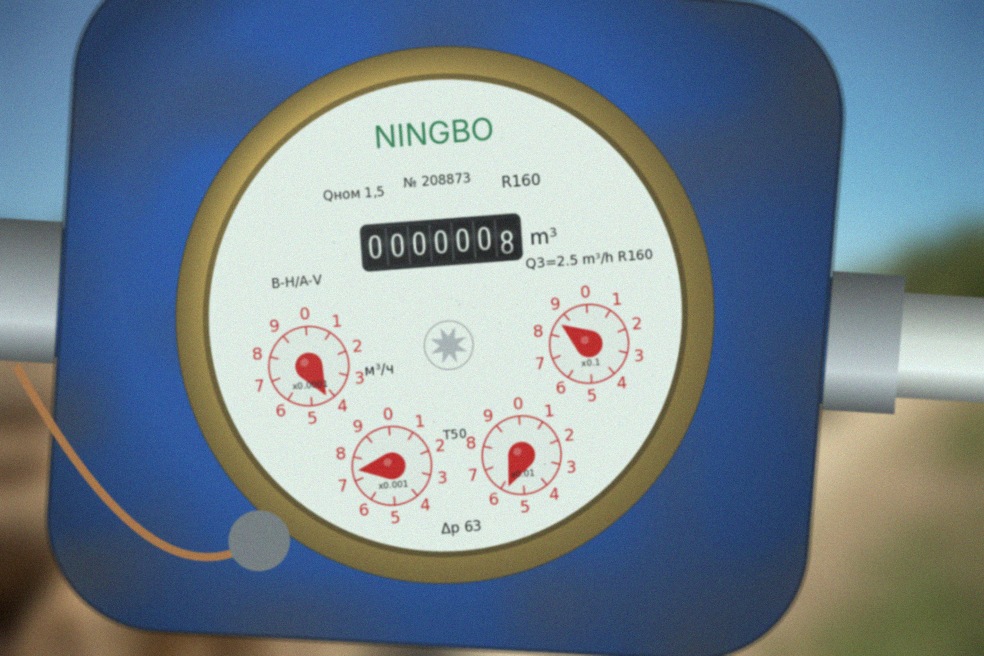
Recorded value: 7.8574
